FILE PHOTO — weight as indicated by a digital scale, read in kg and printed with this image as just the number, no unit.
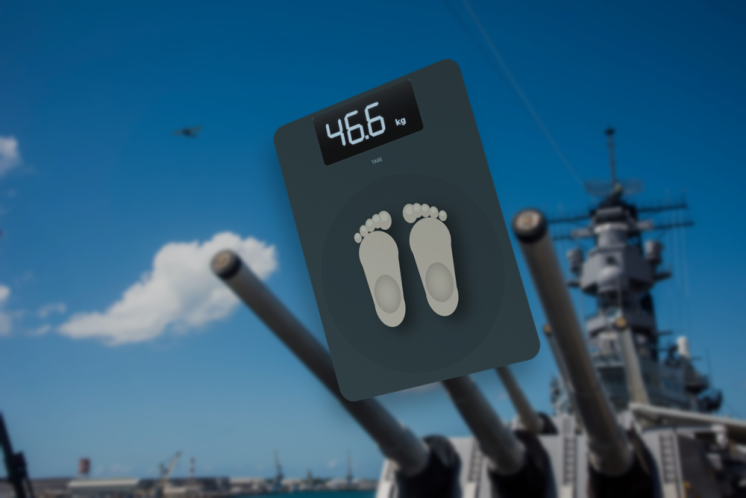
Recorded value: 46.6
